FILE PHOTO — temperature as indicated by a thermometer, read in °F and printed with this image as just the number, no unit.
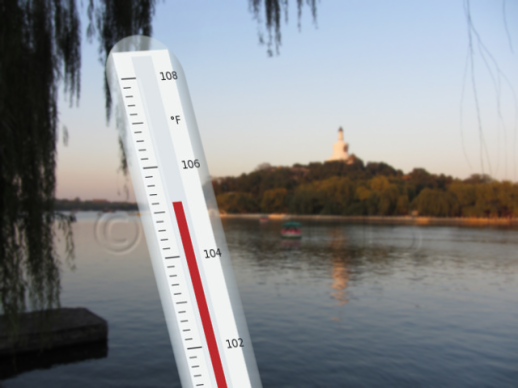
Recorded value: 105.2
